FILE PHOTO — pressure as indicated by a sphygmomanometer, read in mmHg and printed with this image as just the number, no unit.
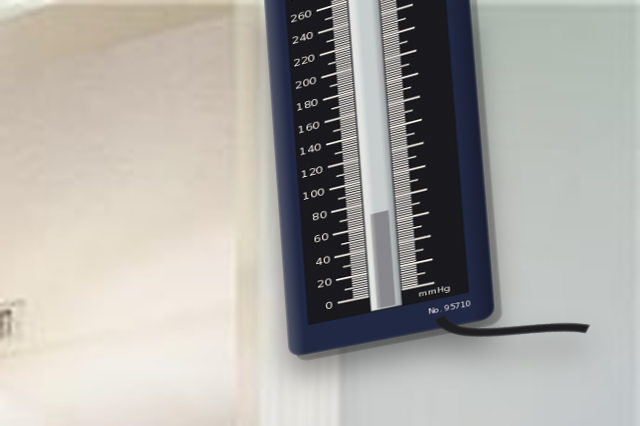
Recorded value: 70
